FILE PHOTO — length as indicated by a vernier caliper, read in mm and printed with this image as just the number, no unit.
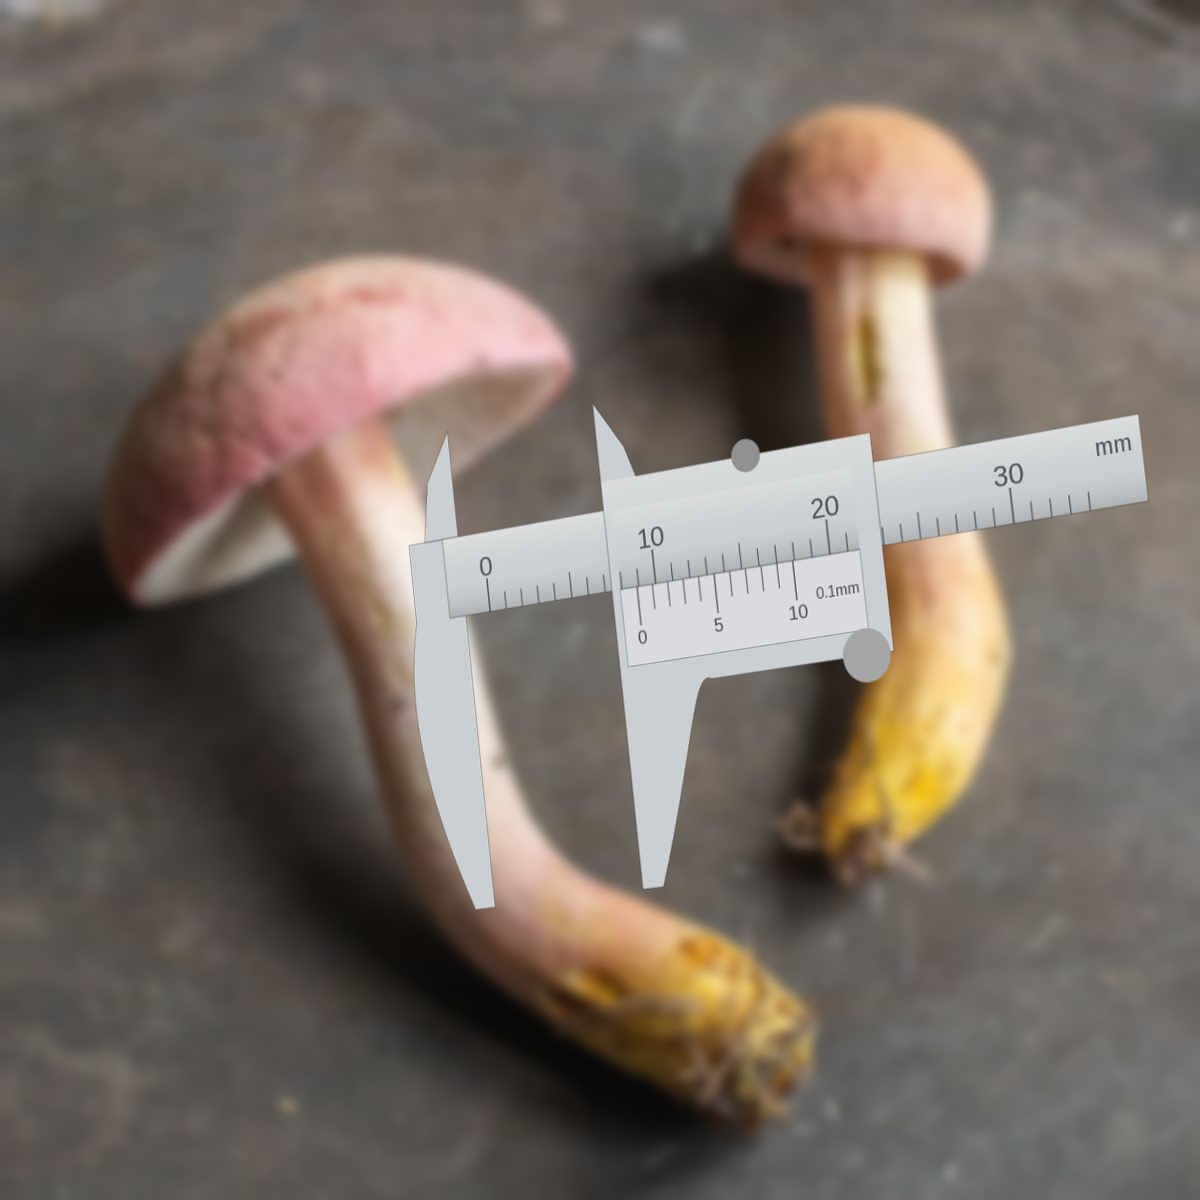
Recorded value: 8.9
